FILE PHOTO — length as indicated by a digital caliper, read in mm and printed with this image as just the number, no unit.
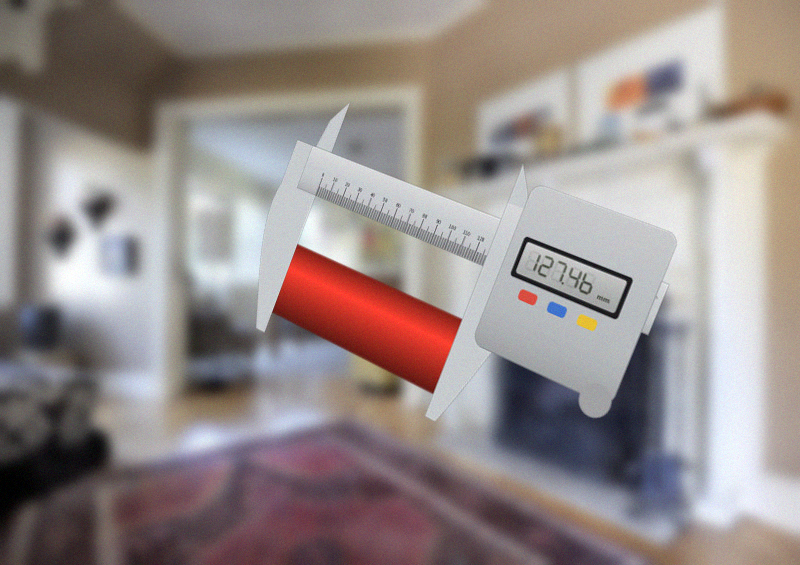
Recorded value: 127.46
